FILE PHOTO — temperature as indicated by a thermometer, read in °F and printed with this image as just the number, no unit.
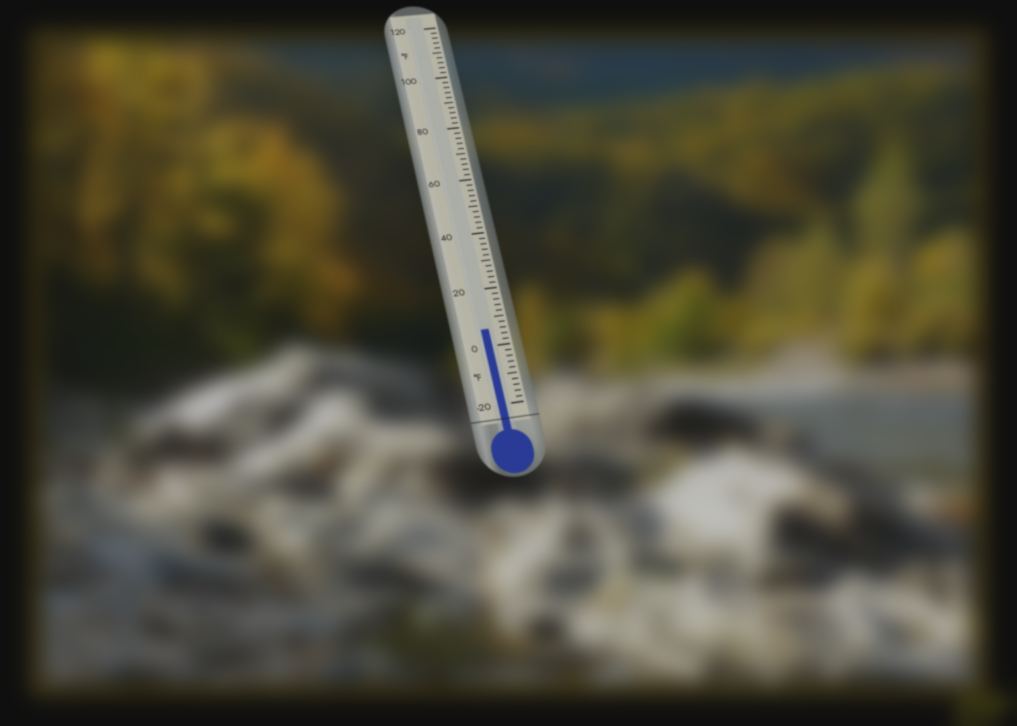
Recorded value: 6
